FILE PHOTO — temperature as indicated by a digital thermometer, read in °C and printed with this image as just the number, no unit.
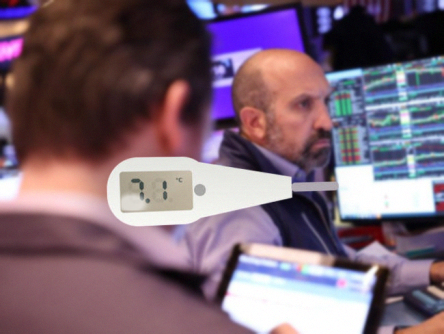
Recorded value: 7.1
